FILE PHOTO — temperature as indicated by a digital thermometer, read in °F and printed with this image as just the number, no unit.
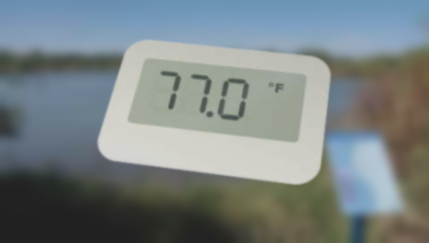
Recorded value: 77.0
